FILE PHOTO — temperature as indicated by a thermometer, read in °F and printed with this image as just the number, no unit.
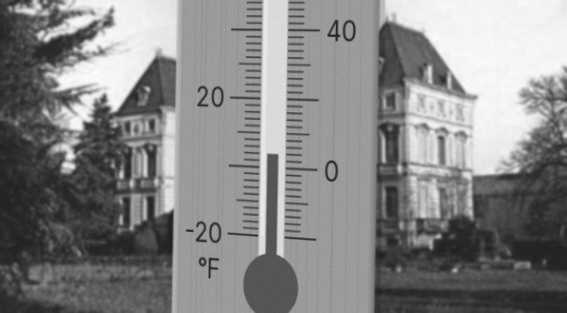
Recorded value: 4
